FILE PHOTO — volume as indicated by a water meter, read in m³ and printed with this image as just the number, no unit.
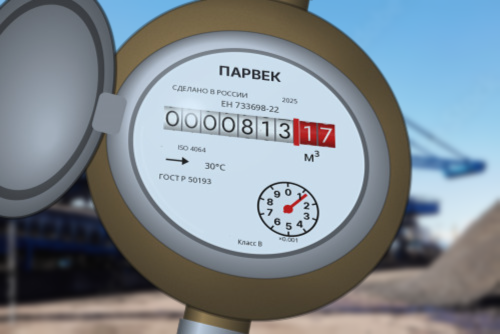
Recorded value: 813.171
